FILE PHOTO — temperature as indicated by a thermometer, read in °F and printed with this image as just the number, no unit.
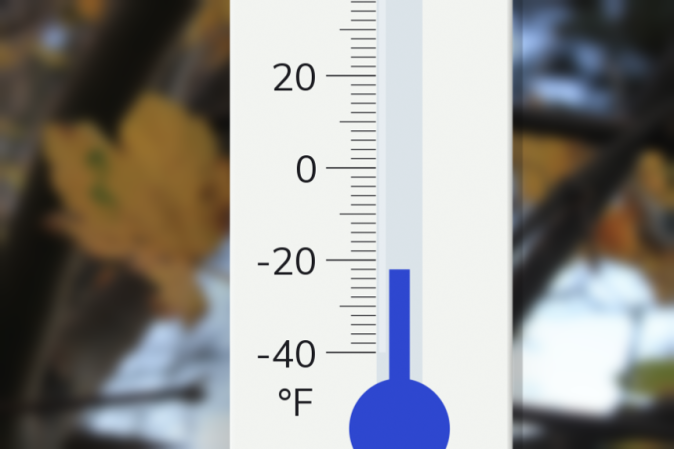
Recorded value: -22
